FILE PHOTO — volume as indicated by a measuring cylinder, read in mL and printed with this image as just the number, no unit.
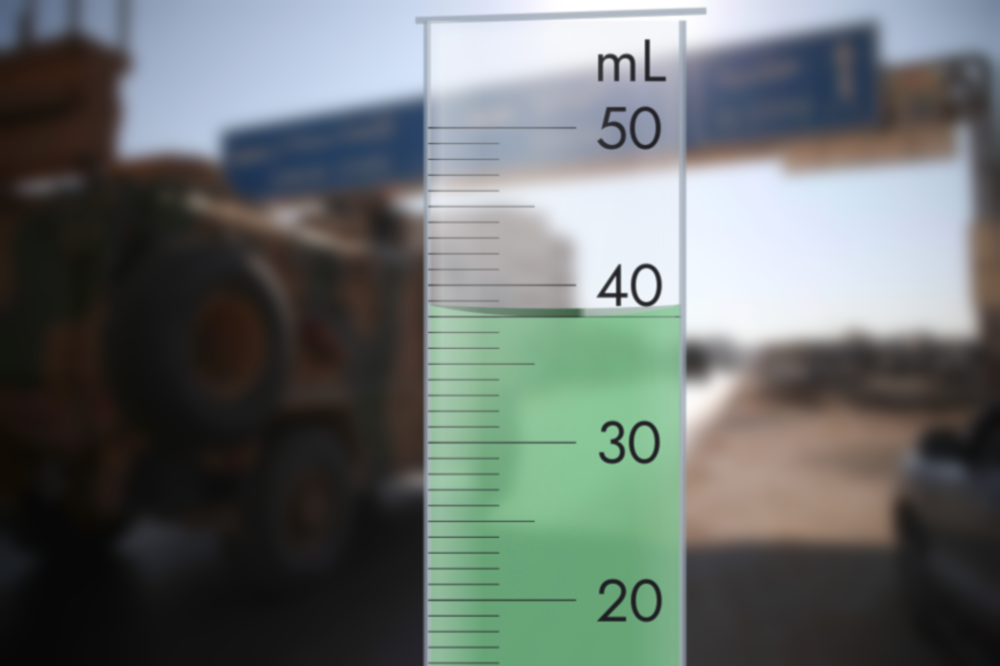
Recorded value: 38
